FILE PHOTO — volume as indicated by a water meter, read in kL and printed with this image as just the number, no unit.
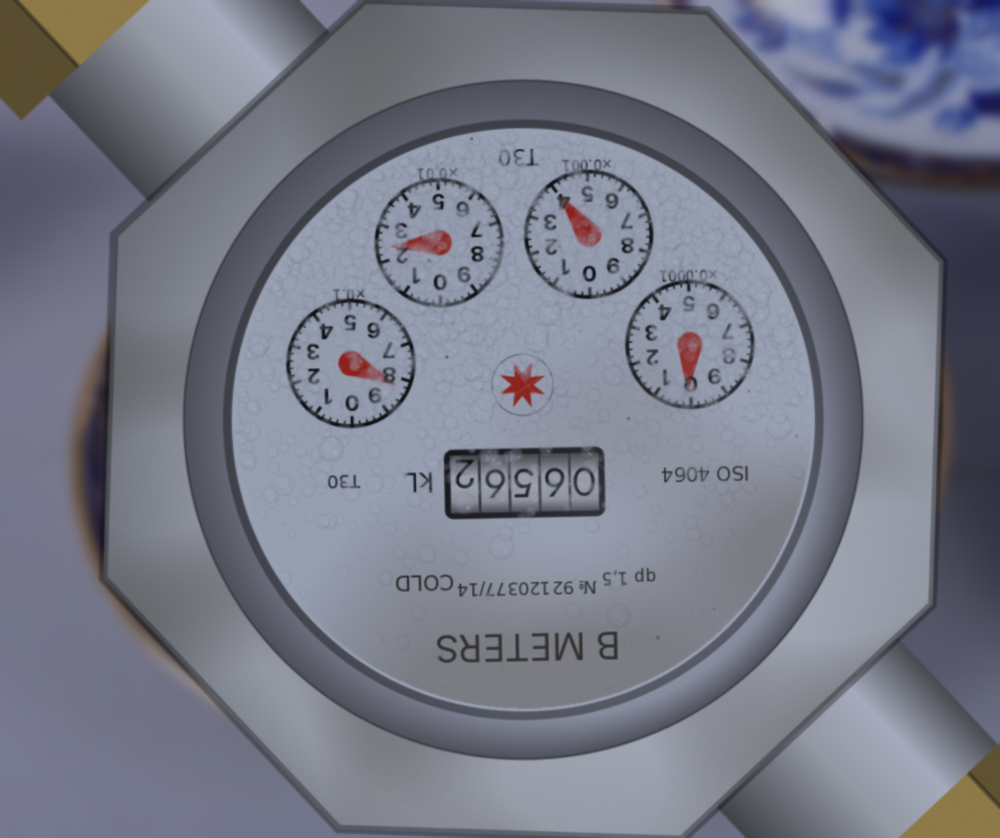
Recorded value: 6561.8240
